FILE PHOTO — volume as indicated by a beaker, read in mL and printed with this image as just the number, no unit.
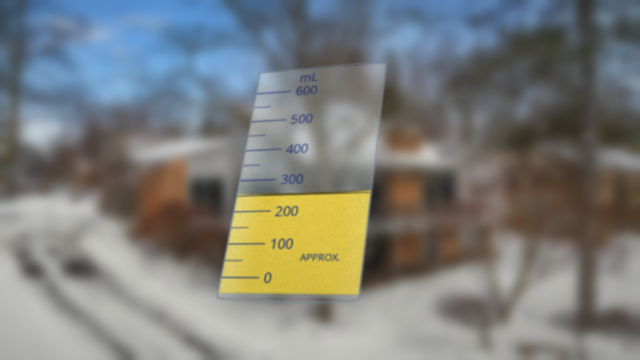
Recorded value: 250
